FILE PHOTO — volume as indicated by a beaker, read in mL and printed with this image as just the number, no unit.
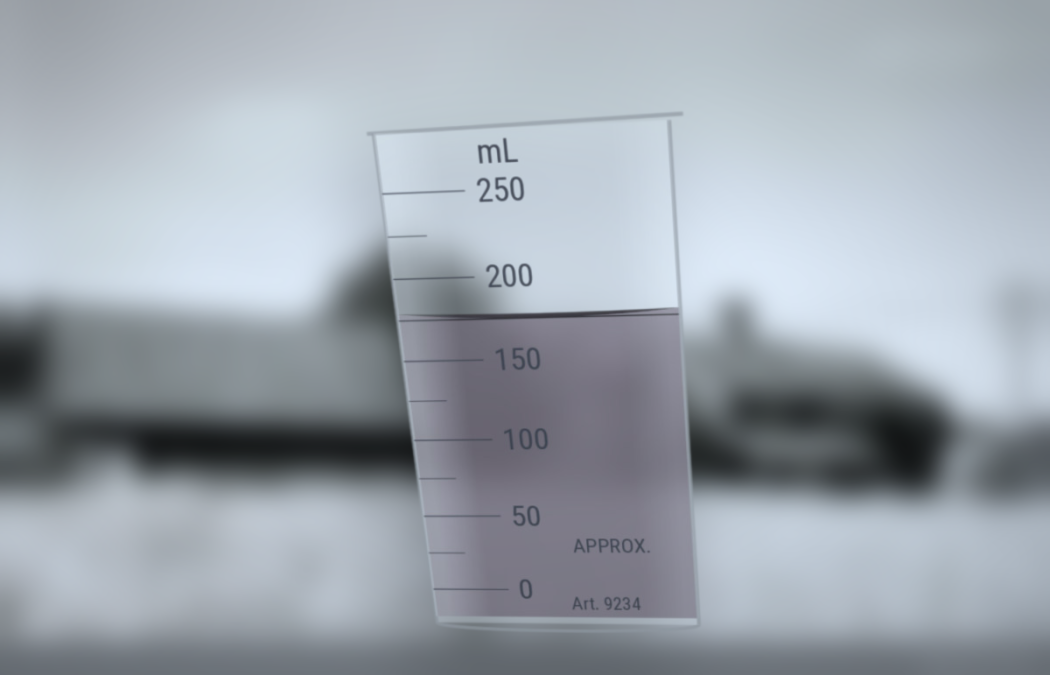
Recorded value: 175
